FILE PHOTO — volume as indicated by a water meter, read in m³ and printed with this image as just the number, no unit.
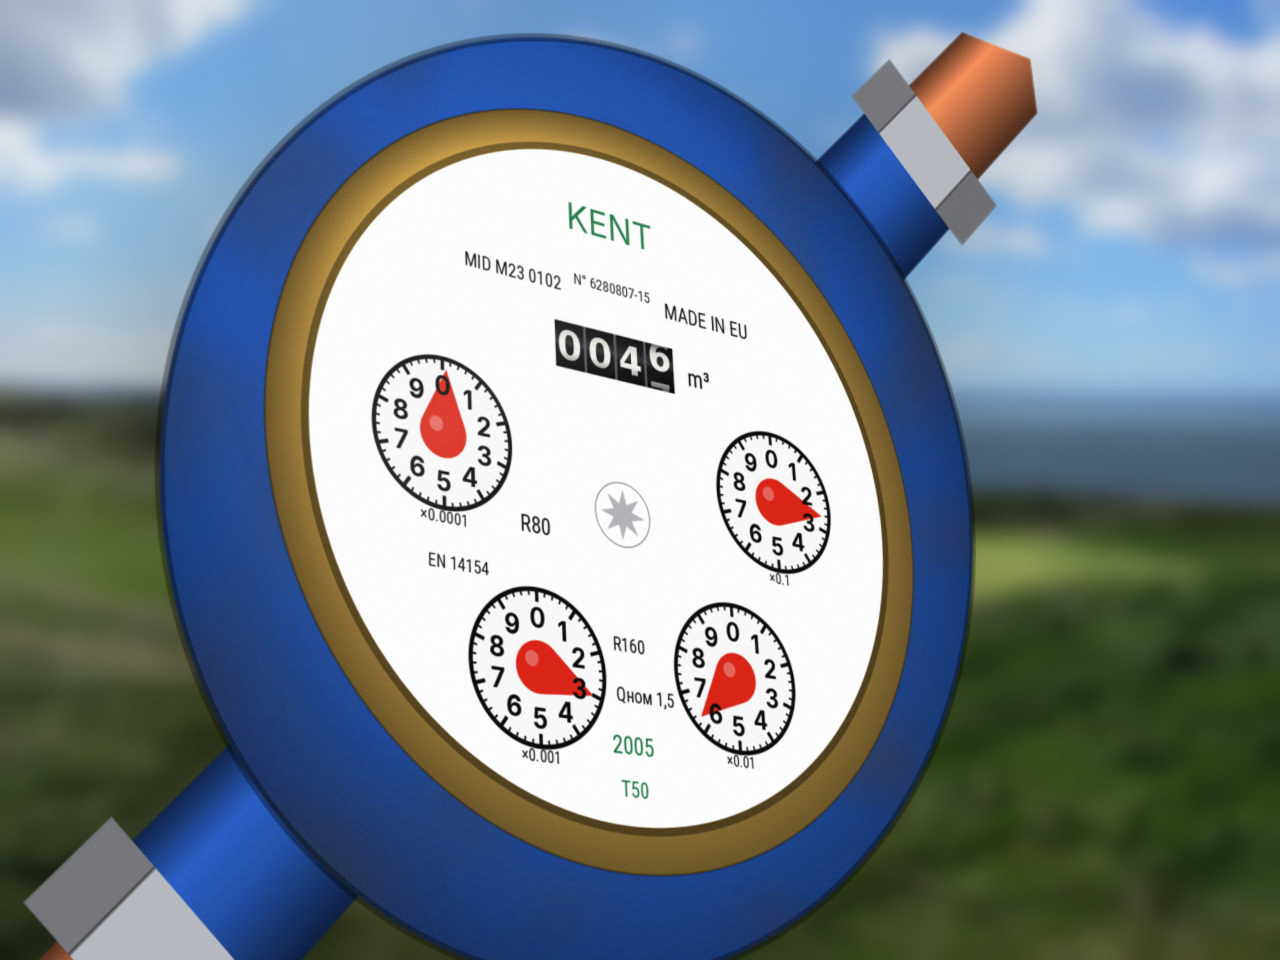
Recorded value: 46.2630
